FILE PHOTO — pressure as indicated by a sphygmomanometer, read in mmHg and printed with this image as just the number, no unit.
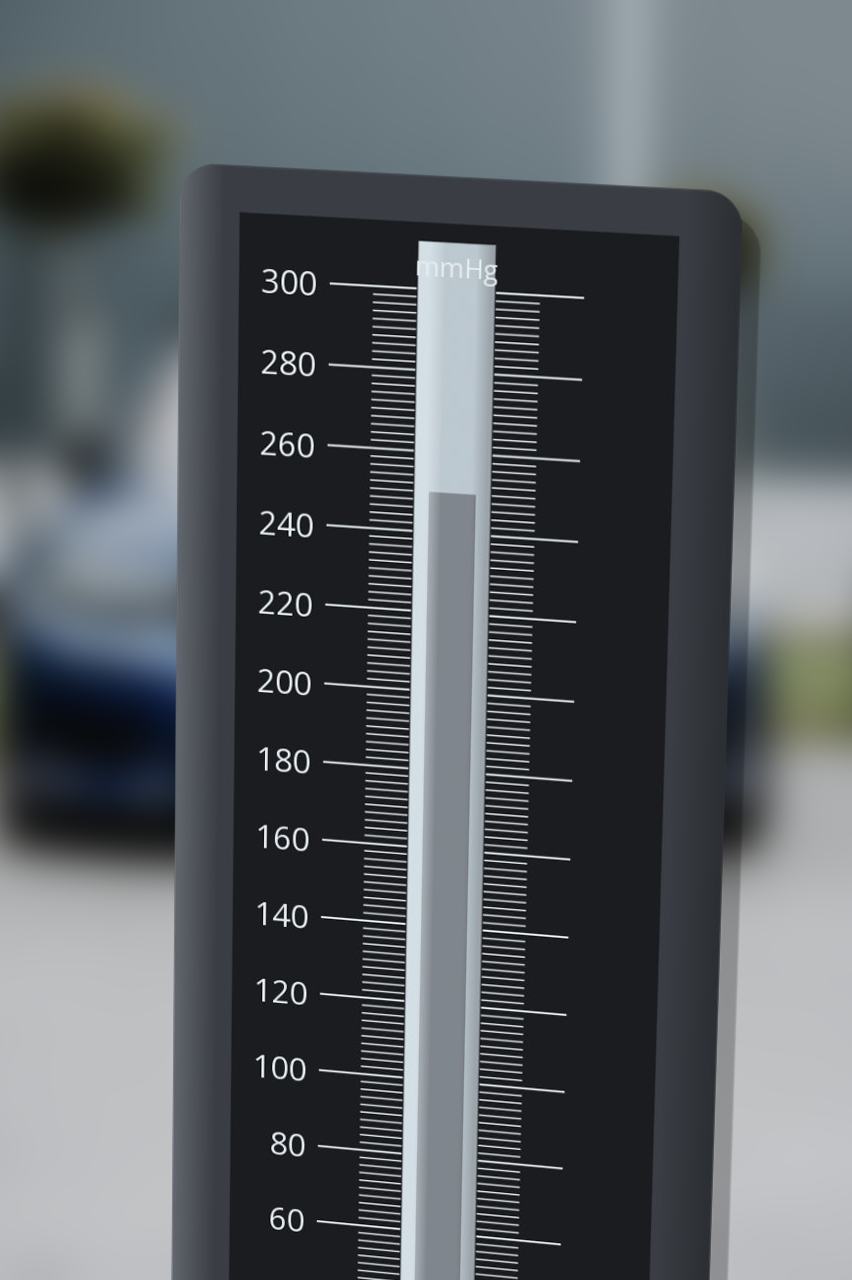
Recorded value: 250
